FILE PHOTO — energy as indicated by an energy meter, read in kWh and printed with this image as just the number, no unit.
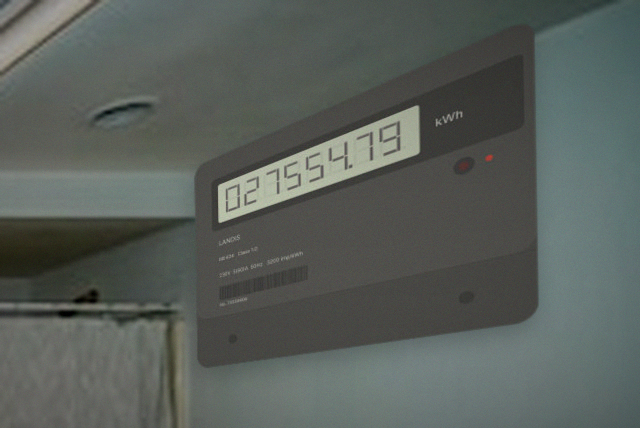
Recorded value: 27554.79
